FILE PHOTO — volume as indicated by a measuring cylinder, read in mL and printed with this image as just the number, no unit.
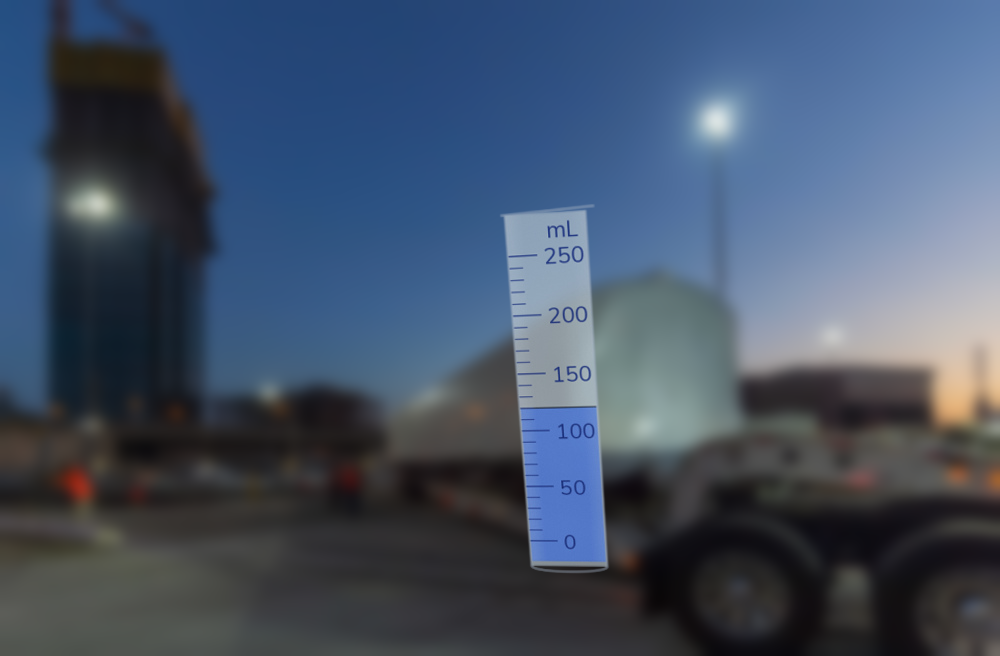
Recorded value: 120
